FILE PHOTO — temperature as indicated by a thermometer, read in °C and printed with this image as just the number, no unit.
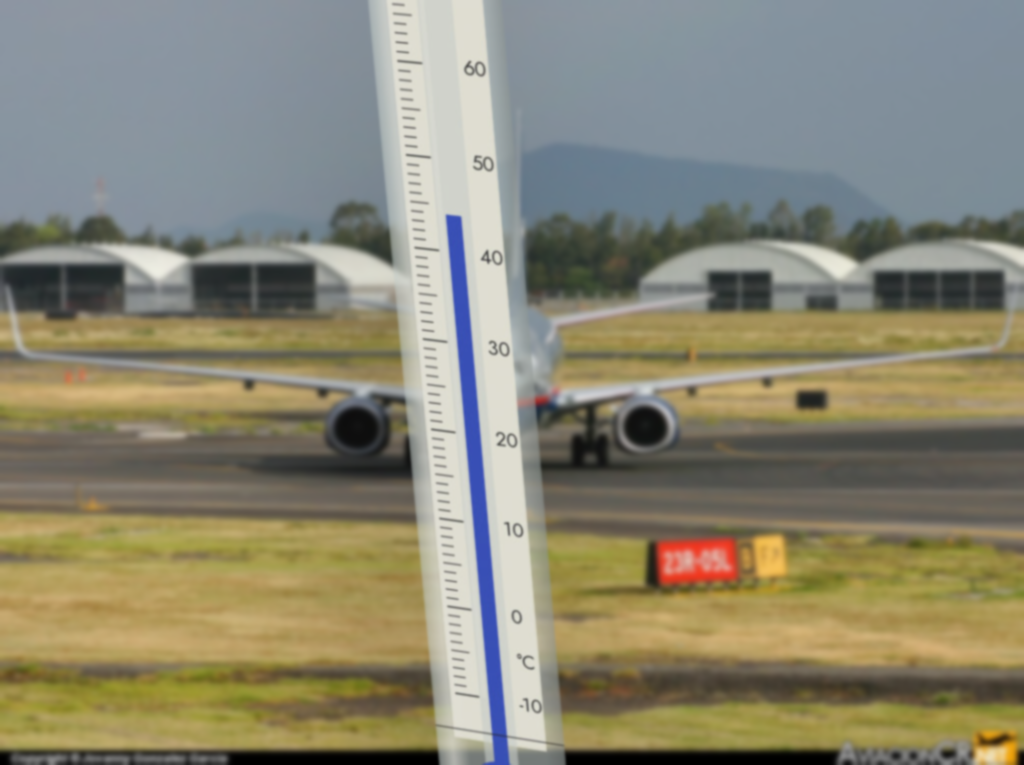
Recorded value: 44
